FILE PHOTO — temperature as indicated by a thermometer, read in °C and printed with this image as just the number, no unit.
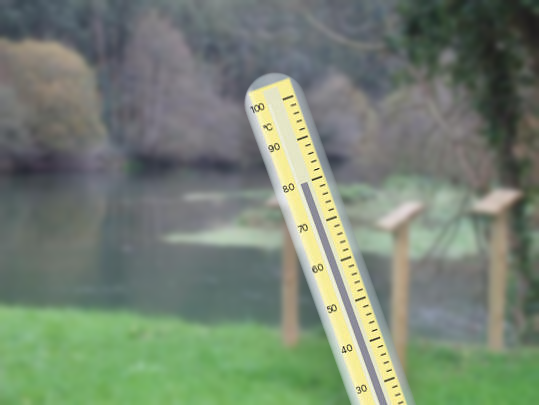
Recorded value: 80
